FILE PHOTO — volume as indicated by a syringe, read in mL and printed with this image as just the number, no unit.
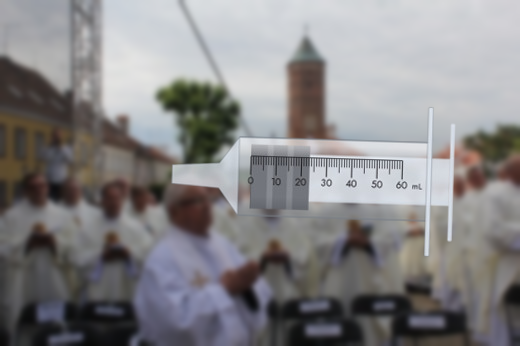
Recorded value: 0
